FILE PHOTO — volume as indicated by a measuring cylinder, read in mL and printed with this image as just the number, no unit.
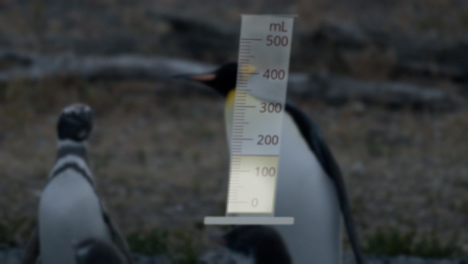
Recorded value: 150
